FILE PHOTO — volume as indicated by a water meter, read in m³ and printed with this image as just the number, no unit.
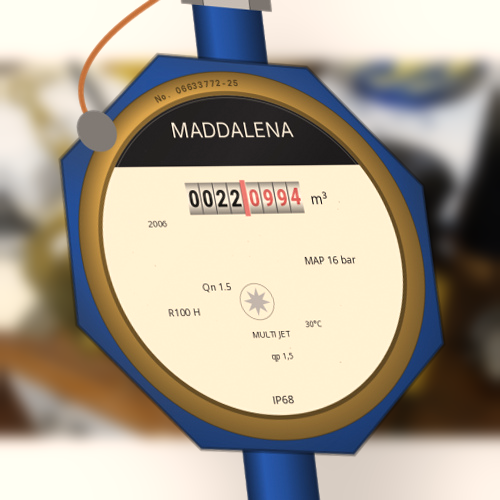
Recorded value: 22.0994
